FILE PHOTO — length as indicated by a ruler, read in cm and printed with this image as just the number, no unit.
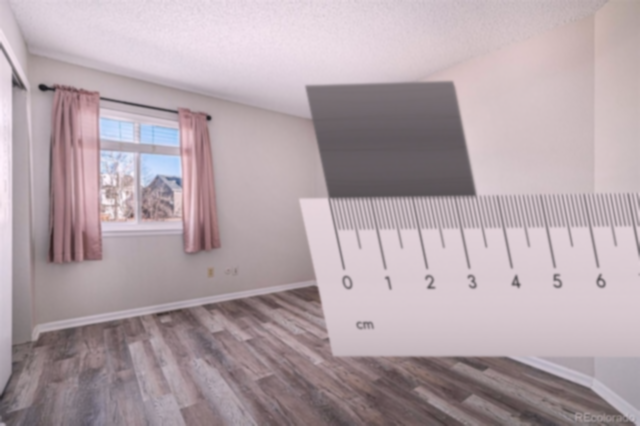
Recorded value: 3.5
